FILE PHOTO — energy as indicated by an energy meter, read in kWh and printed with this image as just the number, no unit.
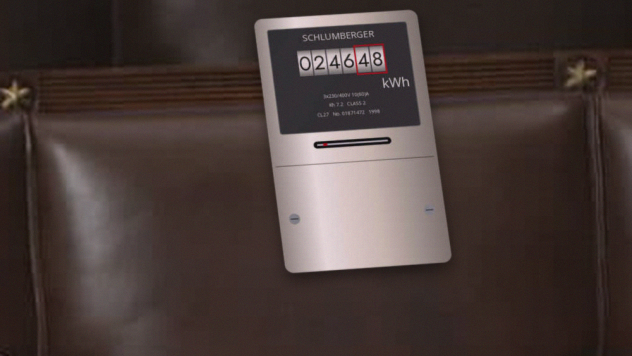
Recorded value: 246.48
